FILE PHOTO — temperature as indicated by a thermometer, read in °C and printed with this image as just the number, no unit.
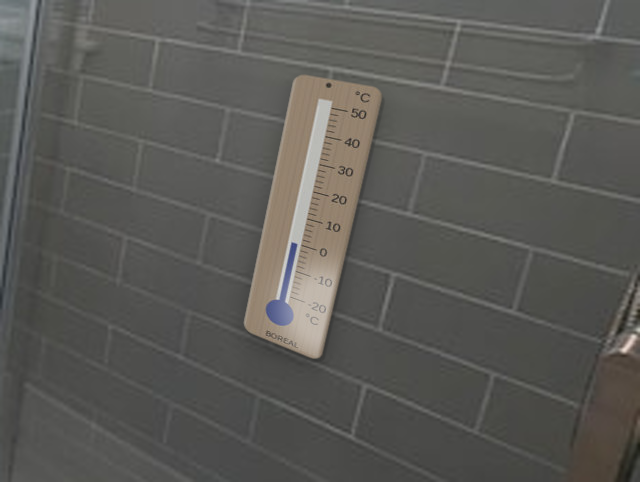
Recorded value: 0
